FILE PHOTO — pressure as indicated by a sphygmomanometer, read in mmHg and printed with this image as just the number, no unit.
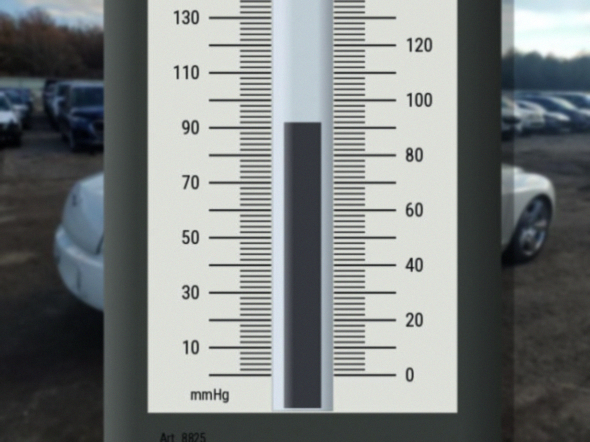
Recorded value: 92
